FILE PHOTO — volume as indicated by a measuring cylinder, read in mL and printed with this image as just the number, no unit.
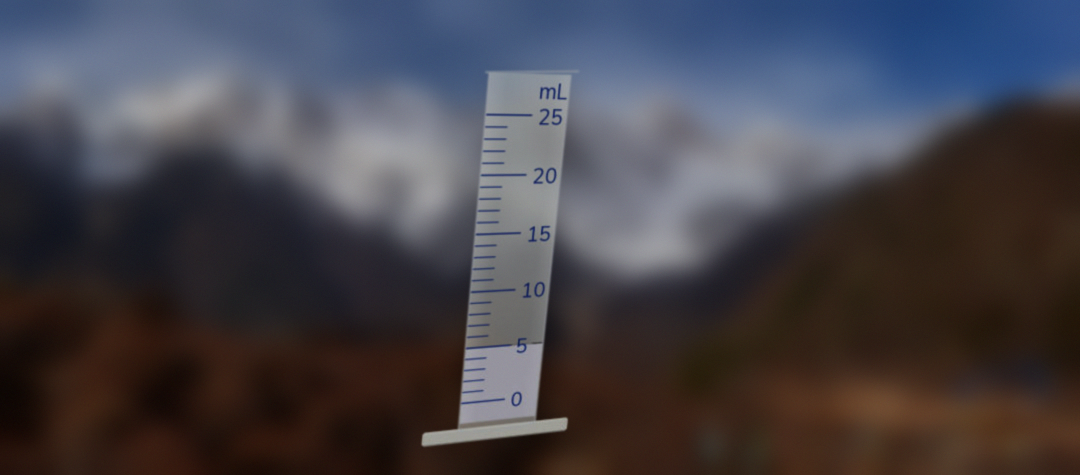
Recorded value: 5
